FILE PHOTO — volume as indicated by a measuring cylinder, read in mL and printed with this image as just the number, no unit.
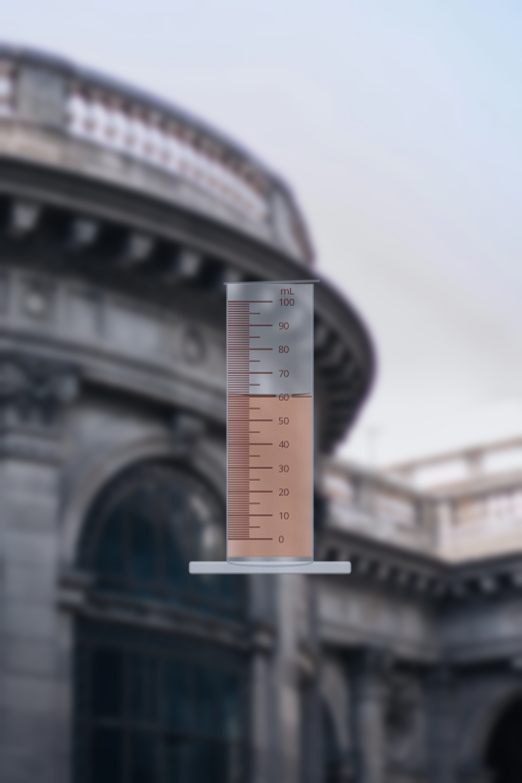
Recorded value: 60
